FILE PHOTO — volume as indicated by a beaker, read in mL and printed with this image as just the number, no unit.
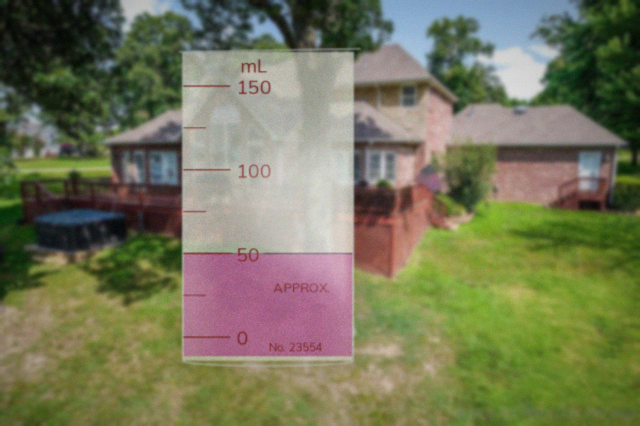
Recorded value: 50
